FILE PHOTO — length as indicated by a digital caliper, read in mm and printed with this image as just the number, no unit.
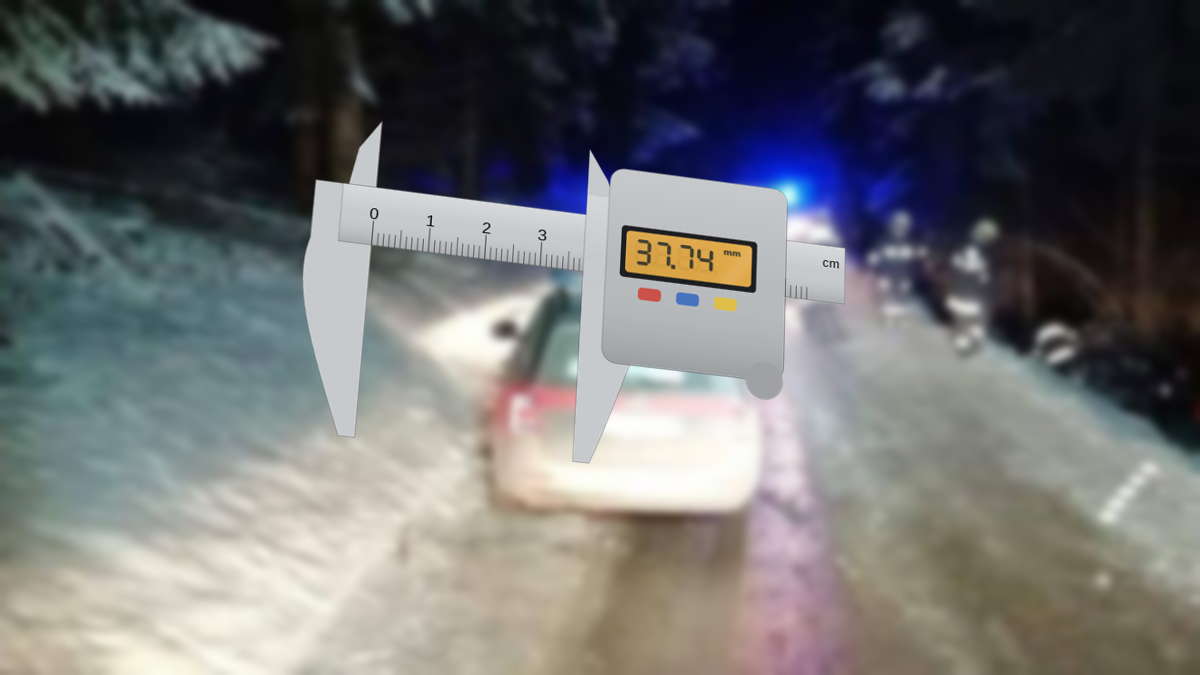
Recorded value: 37.74
